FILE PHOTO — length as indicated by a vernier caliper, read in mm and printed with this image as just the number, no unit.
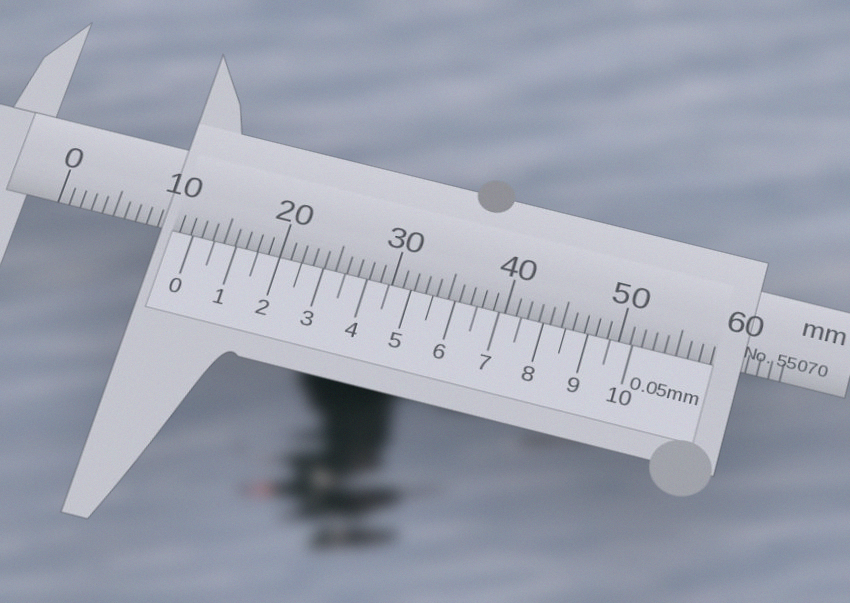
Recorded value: 12.2
